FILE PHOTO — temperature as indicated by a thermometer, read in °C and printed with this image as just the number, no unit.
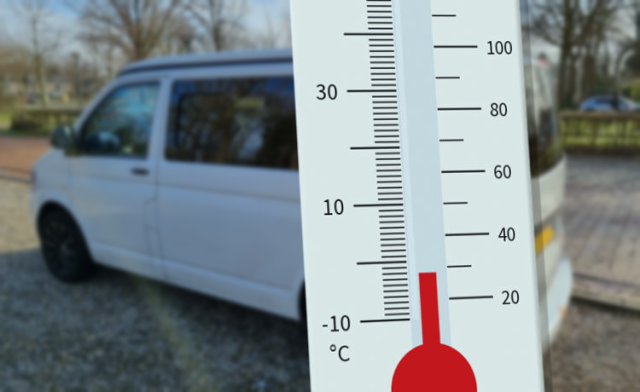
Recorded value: -2
